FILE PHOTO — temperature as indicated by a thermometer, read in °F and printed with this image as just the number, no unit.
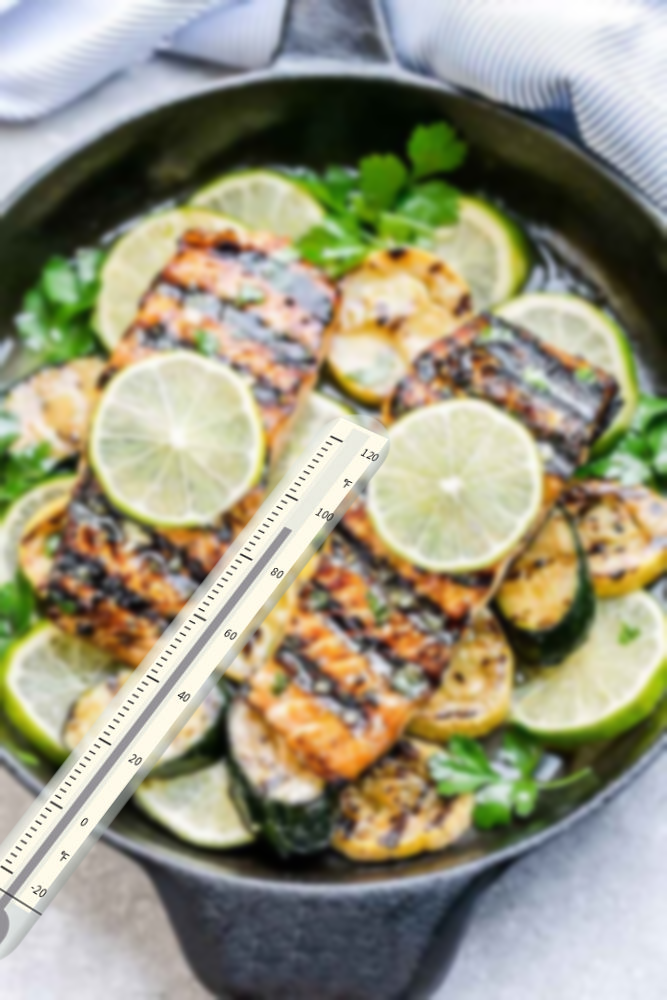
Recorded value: 92
